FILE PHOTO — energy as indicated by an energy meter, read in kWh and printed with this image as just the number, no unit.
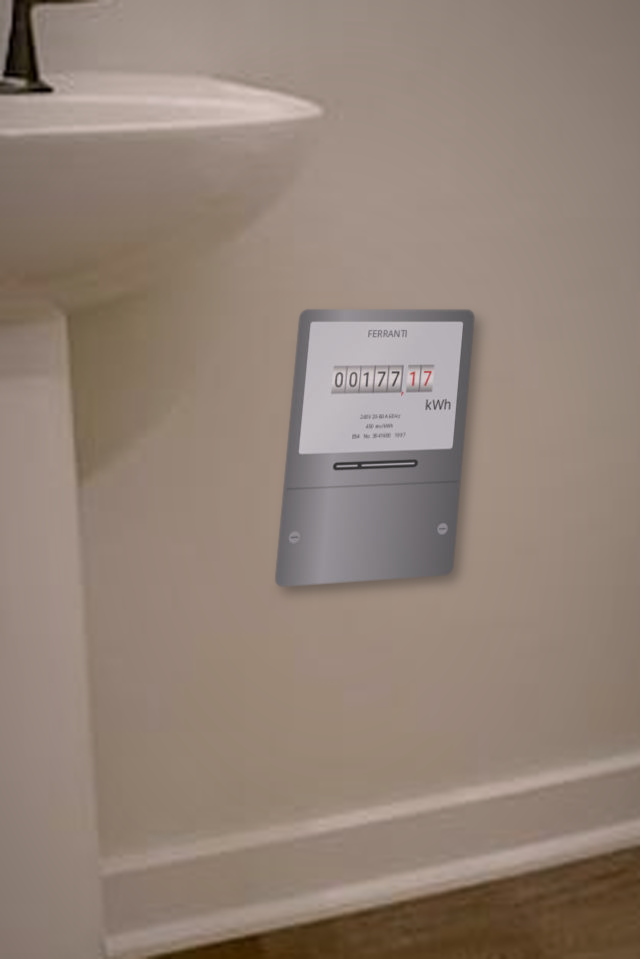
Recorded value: 177.17
